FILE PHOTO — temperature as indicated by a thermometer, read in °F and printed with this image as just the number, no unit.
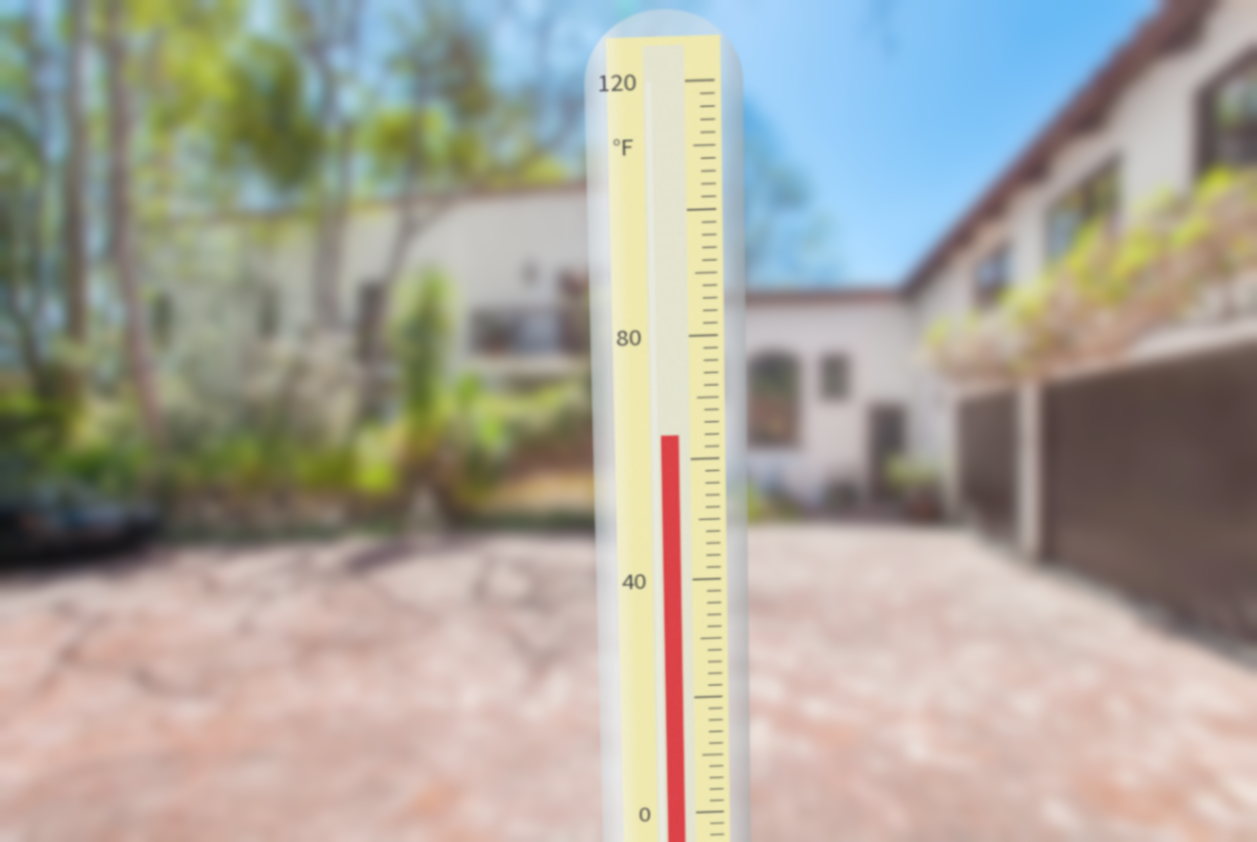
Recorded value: 64
